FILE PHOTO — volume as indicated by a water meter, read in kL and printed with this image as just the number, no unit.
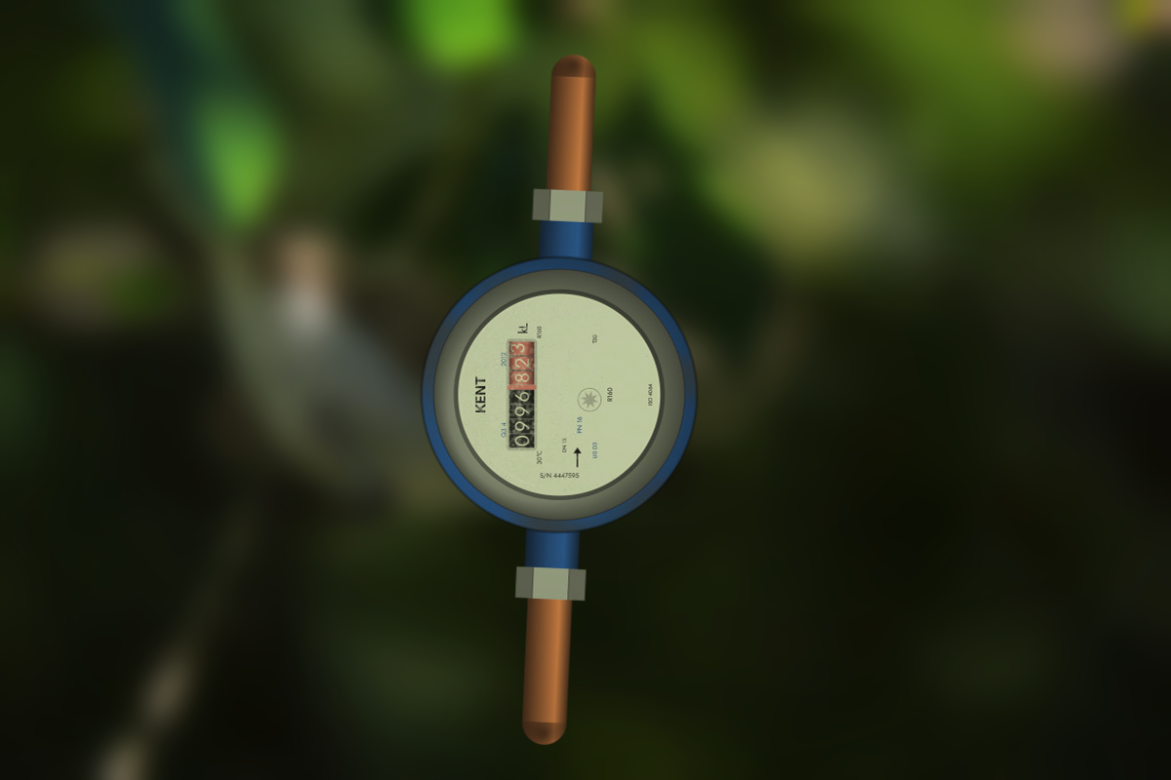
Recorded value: 996.823
